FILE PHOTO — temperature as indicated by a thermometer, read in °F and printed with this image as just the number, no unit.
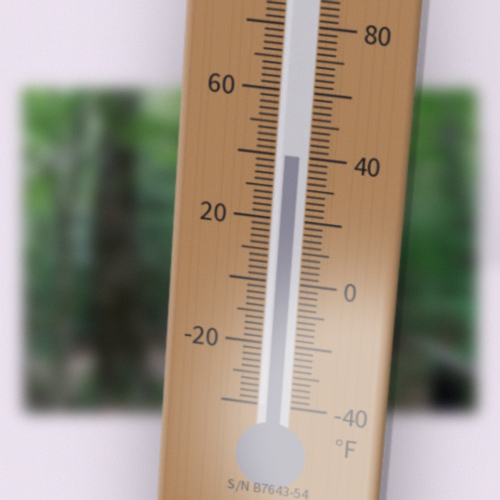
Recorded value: 40
